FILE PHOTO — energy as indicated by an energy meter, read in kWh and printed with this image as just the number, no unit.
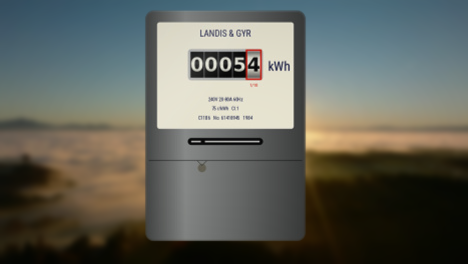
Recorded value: 5.4
